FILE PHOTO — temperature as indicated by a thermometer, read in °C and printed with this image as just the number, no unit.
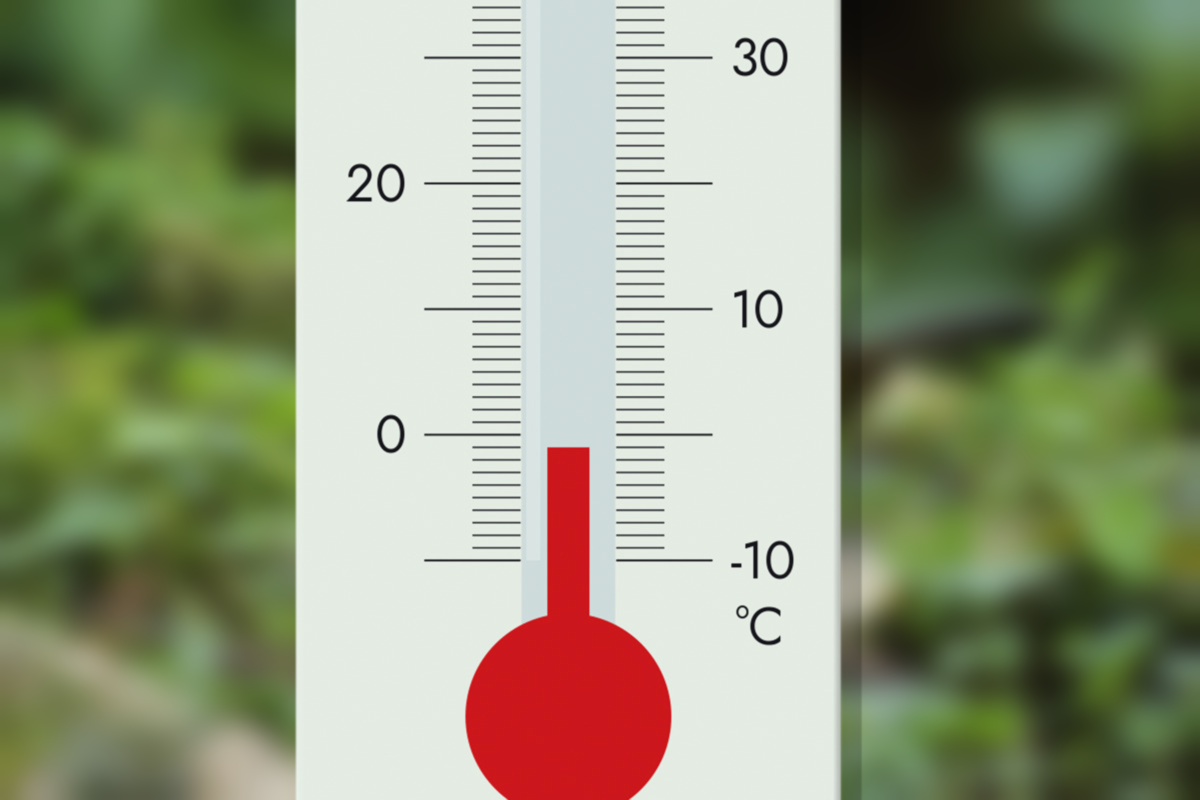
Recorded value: -1
